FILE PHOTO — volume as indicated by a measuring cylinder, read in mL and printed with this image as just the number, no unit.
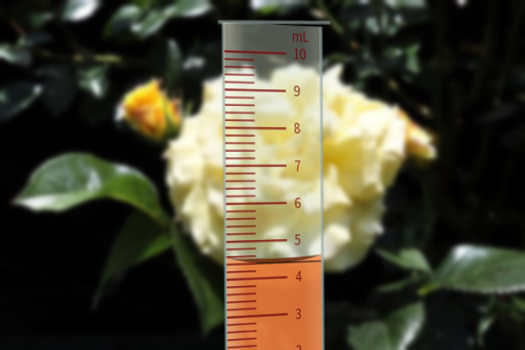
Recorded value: 4.4
